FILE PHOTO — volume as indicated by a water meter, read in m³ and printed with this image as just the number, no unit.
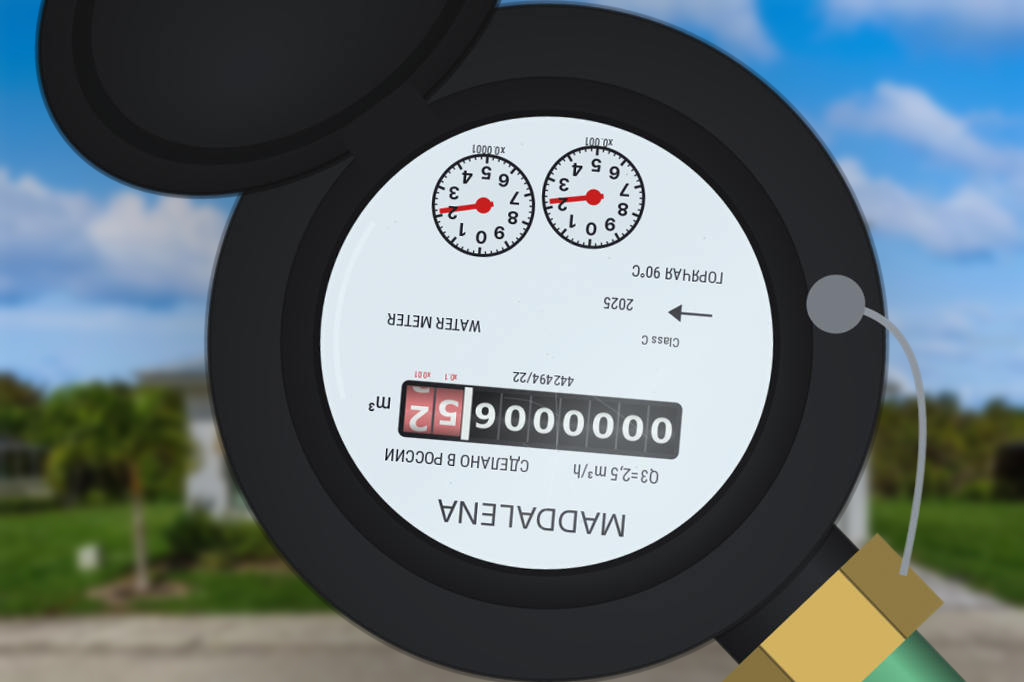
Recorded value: 6.5222
